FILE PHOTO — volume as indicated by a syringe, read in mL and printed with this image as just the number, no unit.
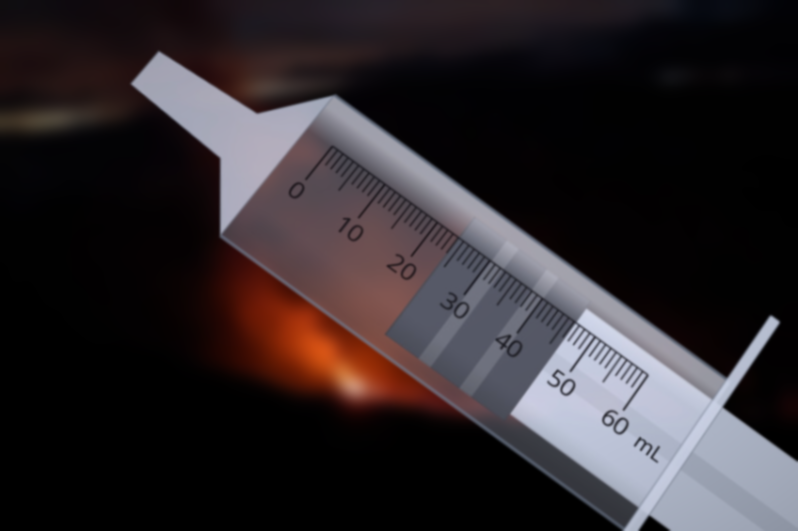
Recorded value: 24
